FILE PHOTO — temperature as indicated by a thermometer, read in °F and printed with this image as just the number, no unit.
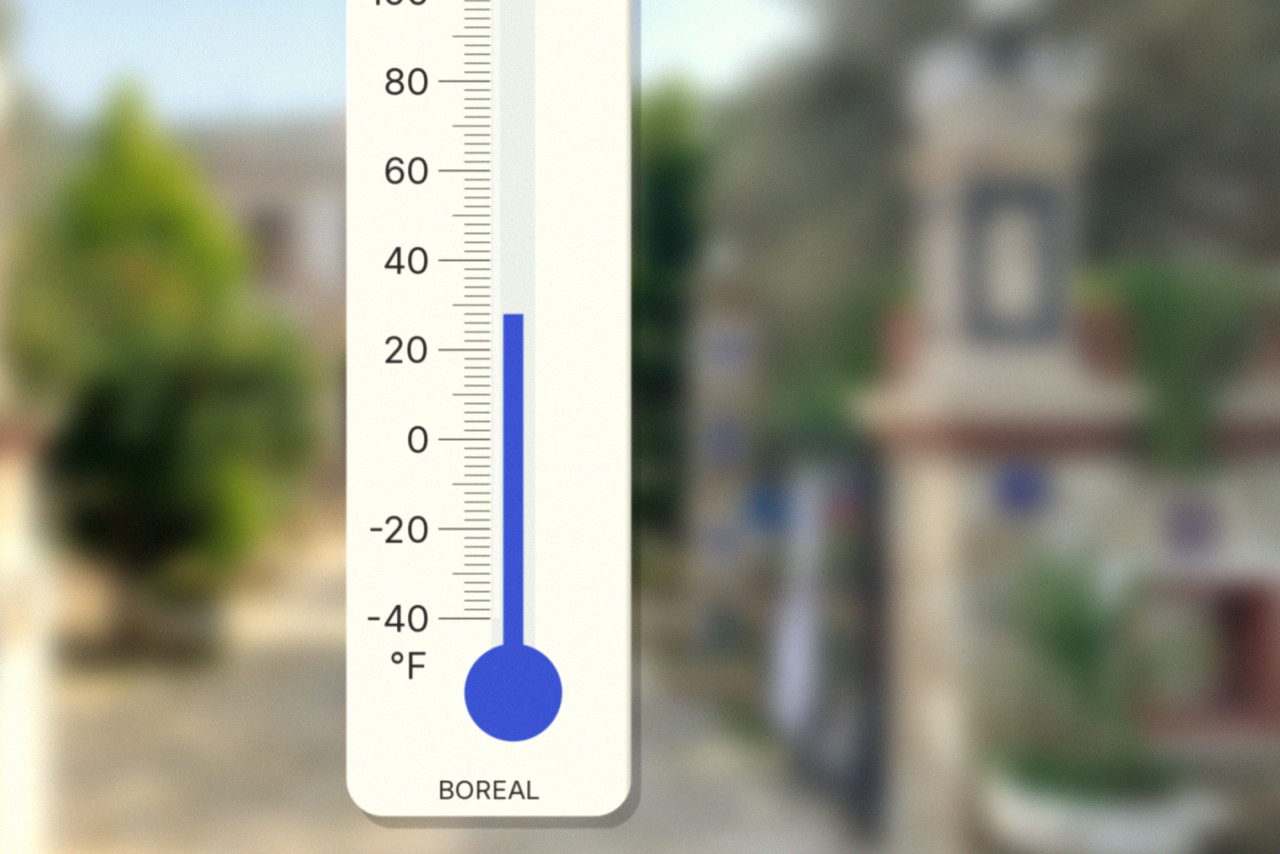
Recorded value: 28
